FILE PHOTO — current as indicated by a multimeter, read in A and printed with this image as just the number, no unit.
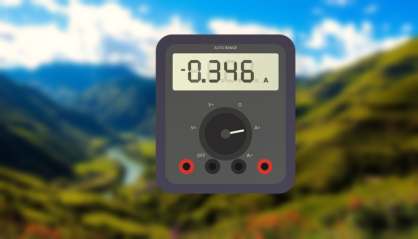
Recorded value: -0.346
